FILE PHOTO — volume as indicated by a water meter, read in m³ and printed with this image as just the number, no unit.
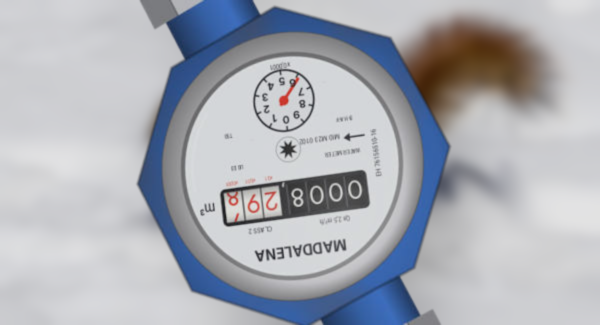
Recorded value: 8.2976
